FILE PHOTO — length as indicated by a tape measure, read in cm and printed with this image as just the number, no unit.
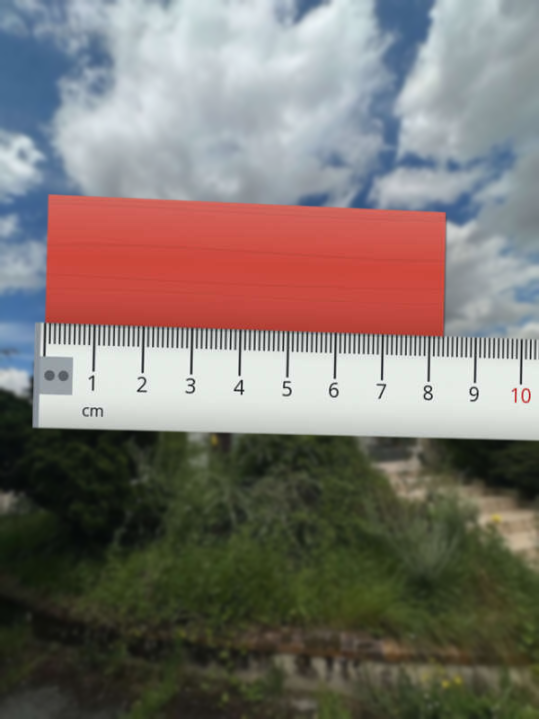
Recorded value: 8.3
